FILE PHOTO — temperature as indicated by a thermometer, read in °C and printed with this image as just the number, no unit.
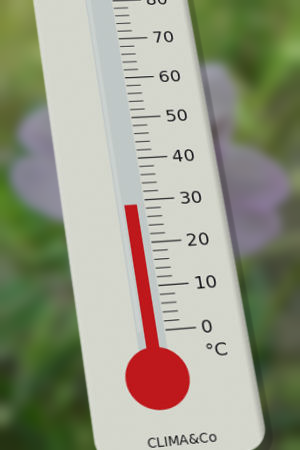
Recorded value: 29
